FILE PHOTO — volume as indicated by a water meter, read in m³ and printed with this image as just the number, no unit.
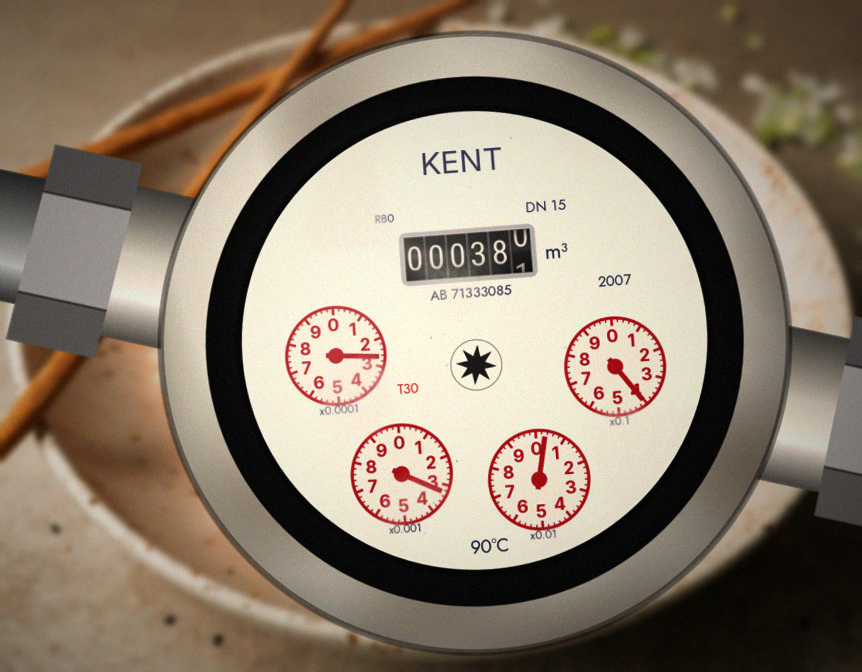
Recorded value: 380.4032
